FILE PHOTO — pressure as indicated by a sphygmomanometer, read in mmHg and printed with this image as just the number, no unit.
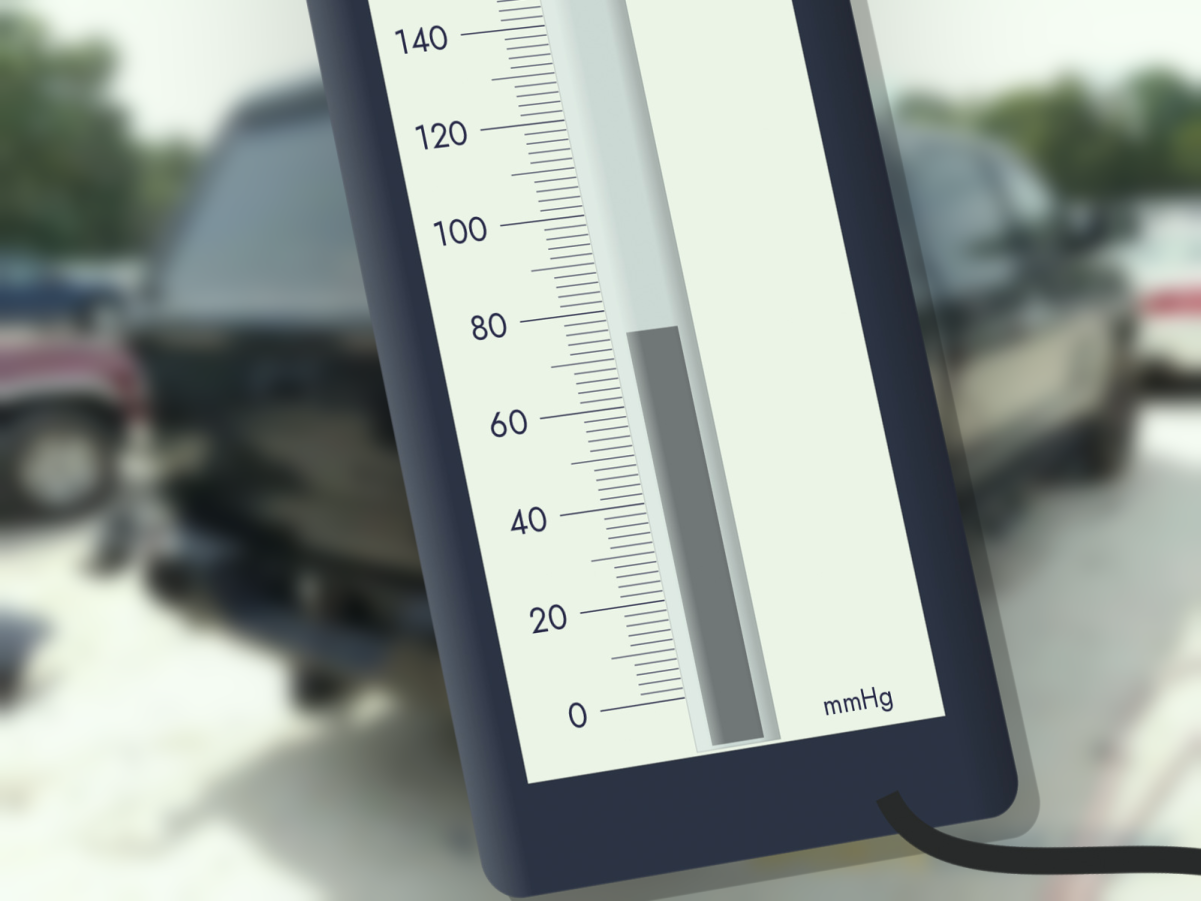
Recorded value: 75
